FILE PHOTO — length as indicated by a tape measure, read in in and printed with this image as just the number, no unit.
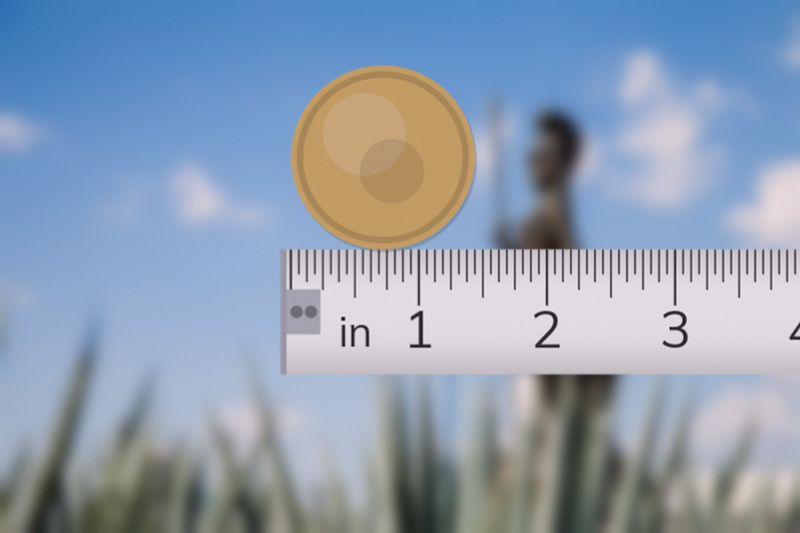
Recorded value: 1.4375
